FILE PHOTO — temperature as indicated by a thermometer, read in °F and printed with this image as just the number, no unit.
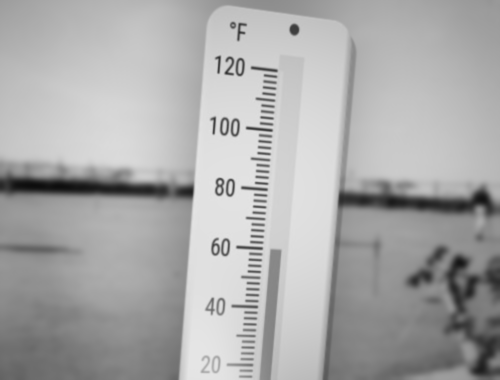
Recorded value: 60
